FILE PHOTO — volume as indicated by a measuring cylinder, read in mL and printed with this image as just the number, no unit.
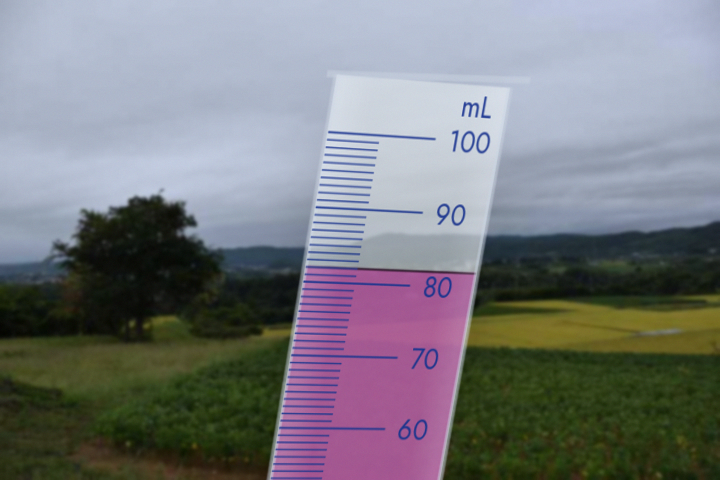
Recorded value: 82
